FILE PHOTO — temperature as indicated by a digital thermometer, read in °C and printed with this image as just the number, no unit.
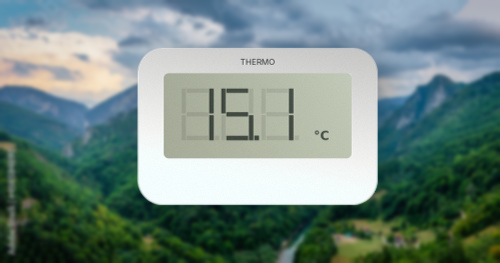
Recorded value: 15.1
